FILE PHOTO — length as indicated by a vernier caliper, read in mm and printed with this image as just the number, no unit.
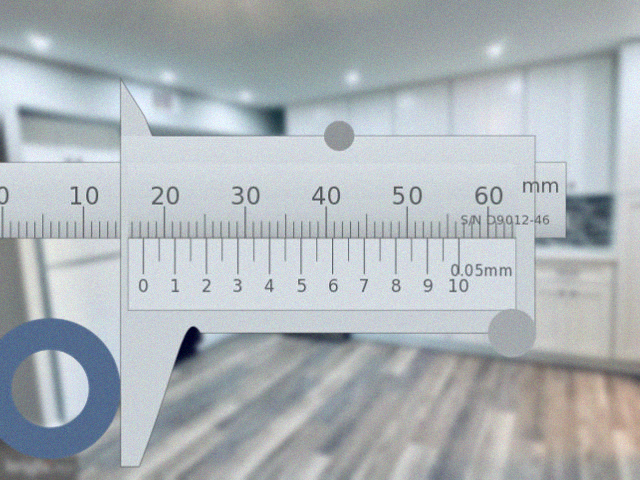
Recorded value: 17.4
